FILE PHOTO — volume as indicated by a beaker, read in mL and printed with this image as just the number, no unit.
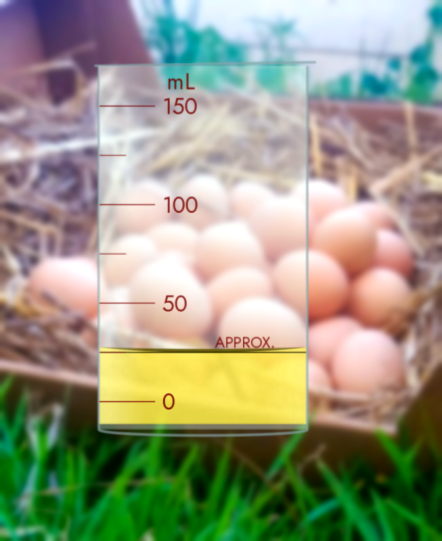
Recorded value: 25
